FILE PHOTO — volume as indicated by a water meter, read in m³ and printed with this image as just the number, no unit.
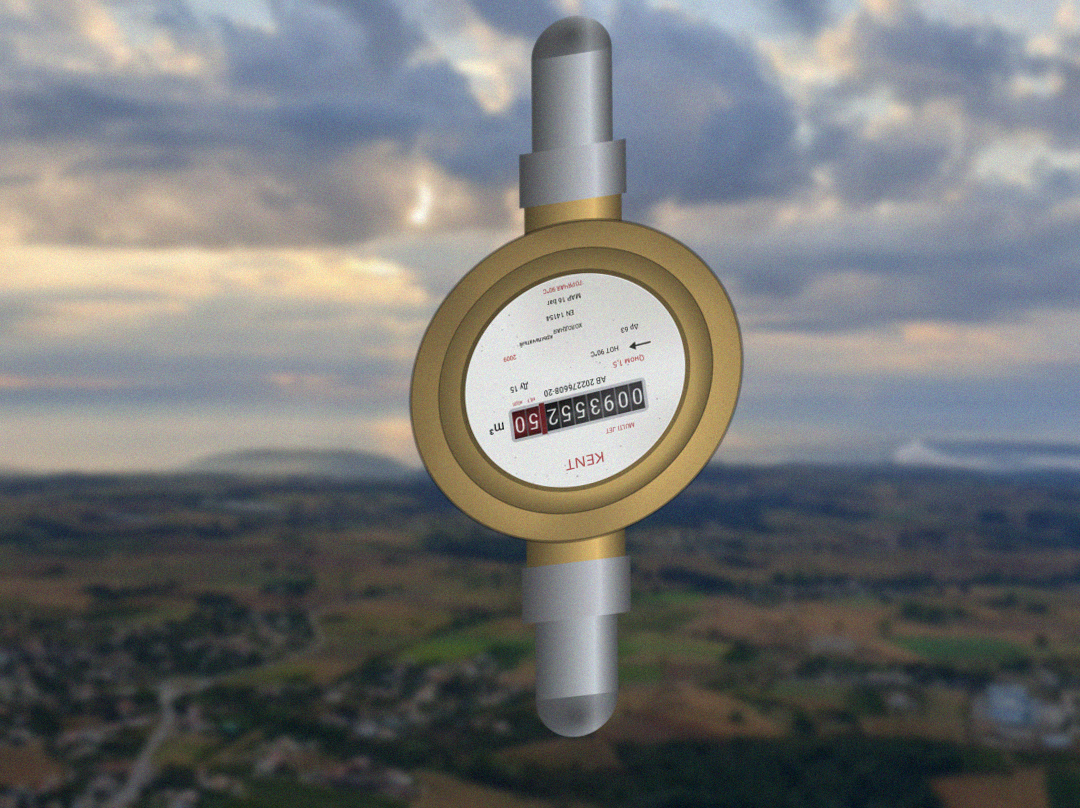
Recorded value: 93552.50
